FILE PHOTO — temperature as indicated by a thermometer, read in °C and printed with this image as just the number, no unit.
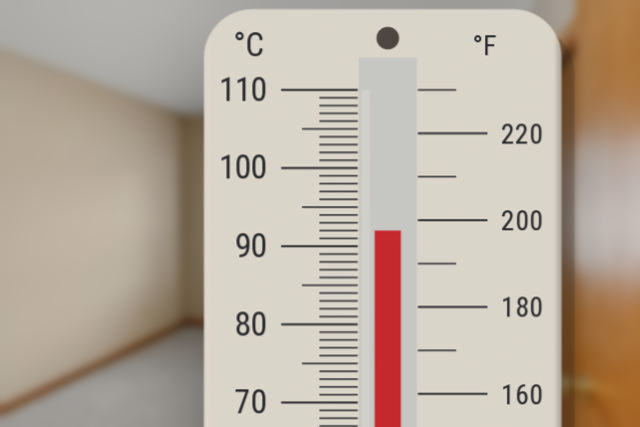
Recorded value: 92
